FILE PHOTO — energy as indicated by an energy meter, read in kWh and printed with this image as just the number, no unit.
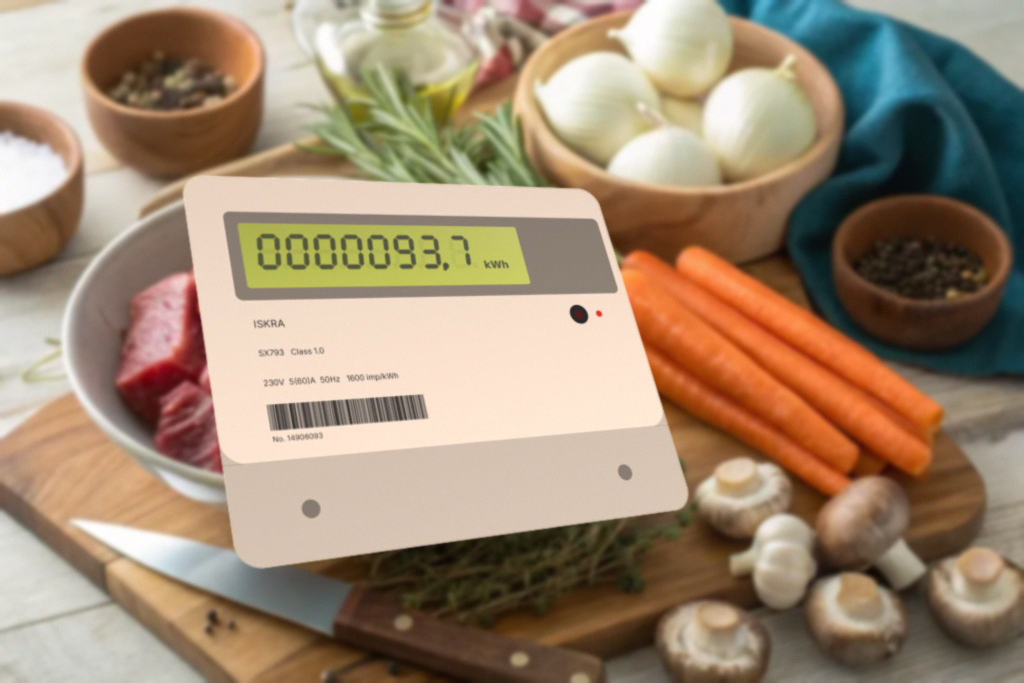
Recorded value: 93.7
